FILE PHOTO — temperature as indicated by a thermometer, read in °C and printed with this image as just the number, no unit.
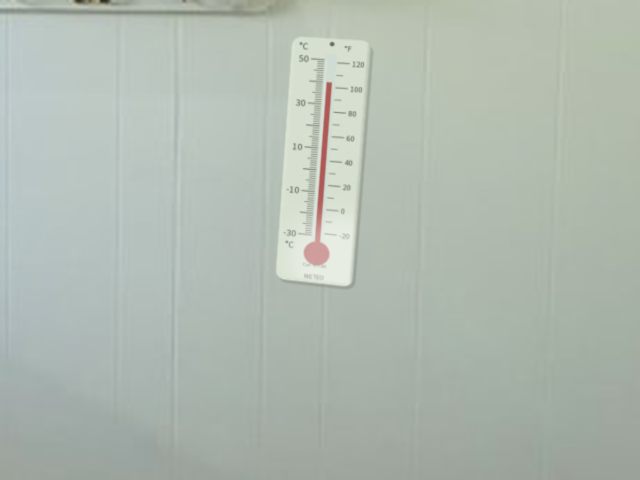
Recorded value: 40
